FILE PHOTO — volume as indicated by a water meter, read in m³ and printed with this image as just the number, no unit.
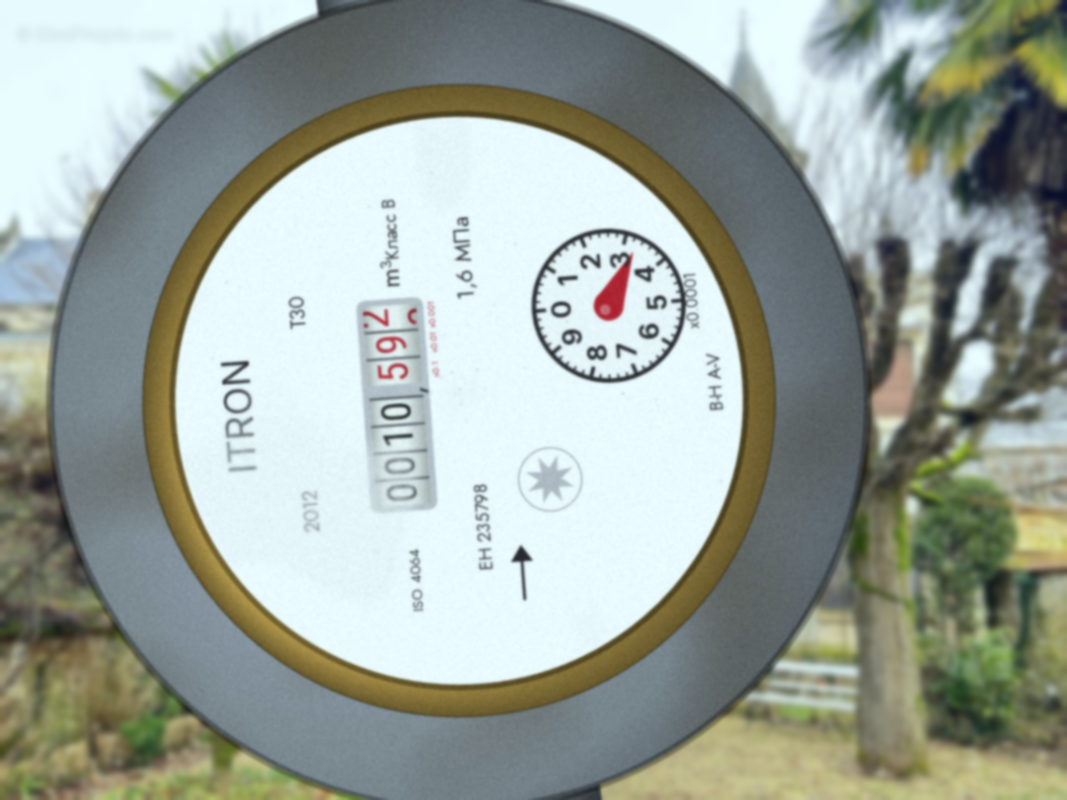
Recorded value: 10.5923
